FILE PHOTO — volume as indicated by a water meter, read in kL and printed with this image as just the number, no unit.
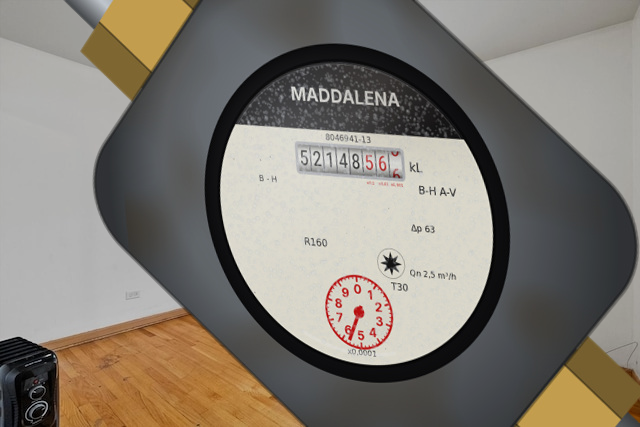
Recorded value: 52148.5655
